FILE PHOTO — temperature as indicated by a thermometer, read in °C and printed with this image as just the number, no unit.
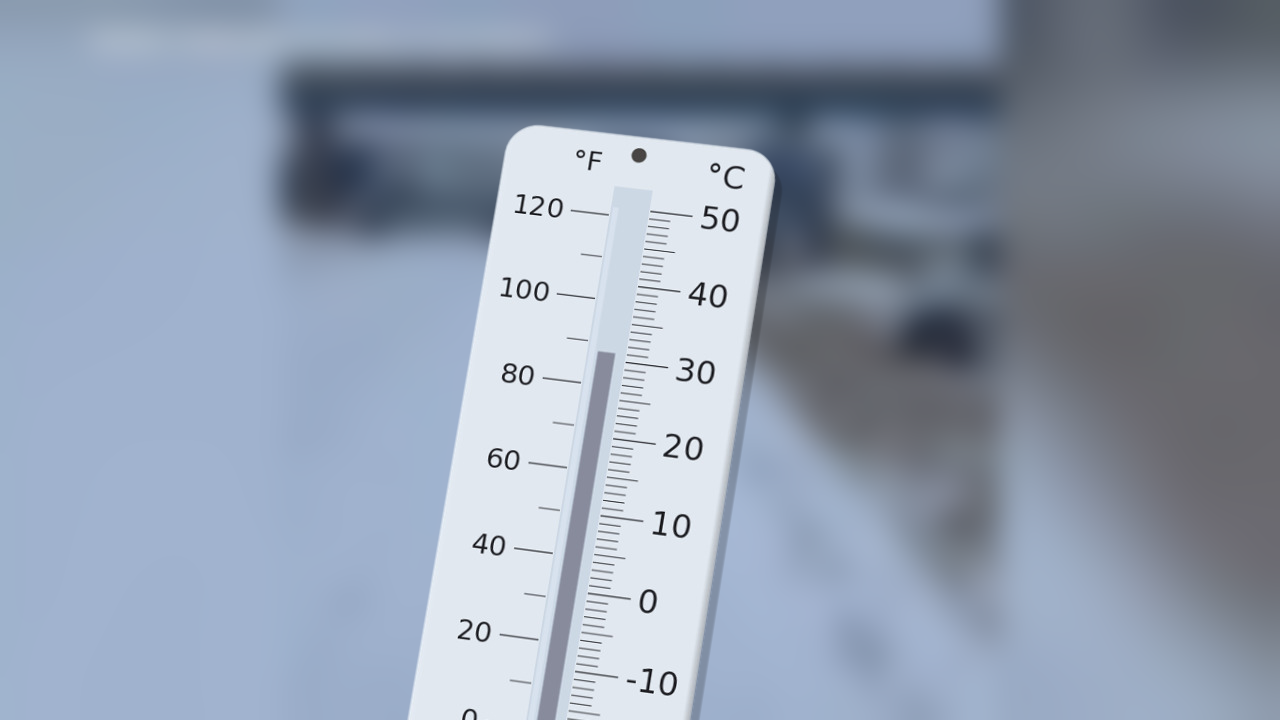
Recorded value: 31
